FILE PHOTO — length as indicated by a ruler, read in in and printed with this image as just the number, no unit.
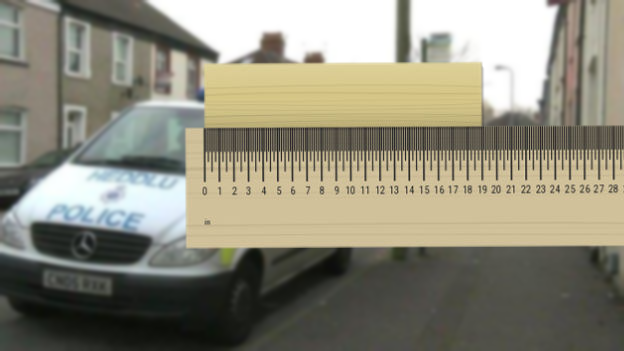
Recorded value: 19
